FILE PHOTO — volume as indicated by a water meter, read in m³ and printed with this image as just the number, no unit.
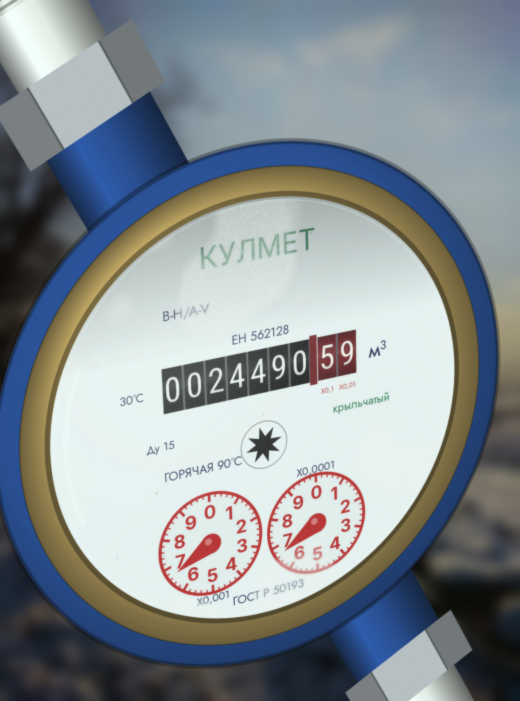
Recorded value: 24490.5966
